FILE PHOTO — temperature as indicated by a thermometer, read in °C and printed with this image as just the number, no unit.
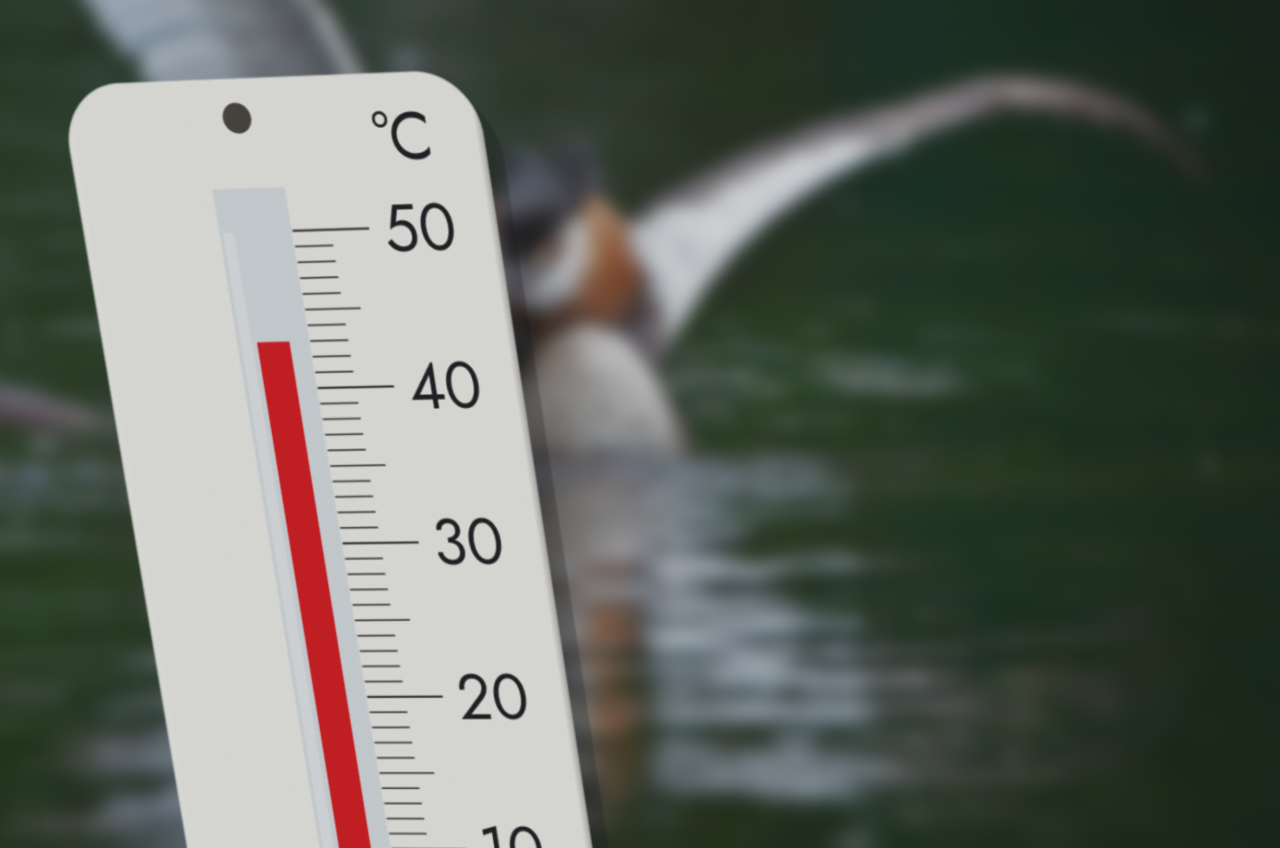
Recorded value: 43
